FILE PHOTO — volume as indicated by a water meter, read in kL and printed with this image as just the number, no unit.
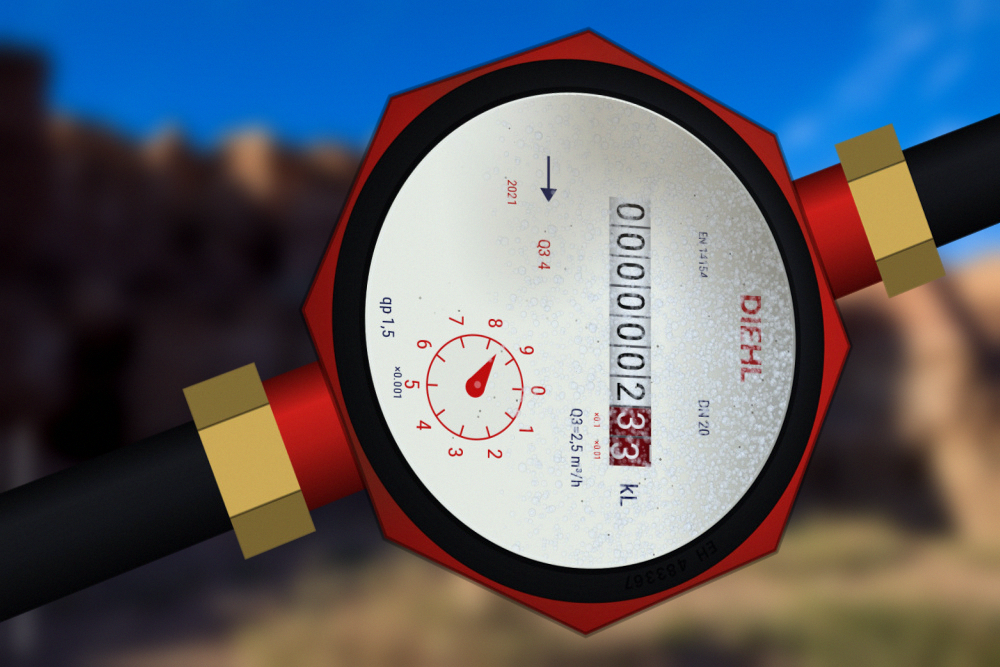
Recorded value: 2.328
